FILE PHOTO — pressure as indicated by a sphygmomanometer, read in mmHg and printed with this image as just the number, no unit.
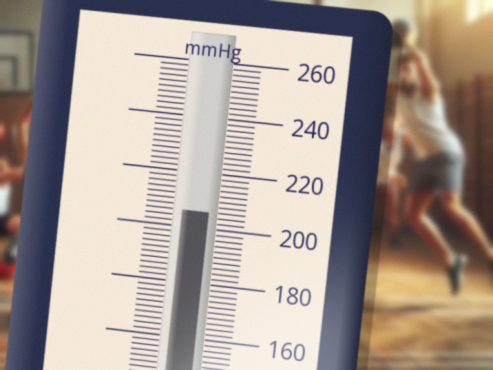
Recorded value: 206
